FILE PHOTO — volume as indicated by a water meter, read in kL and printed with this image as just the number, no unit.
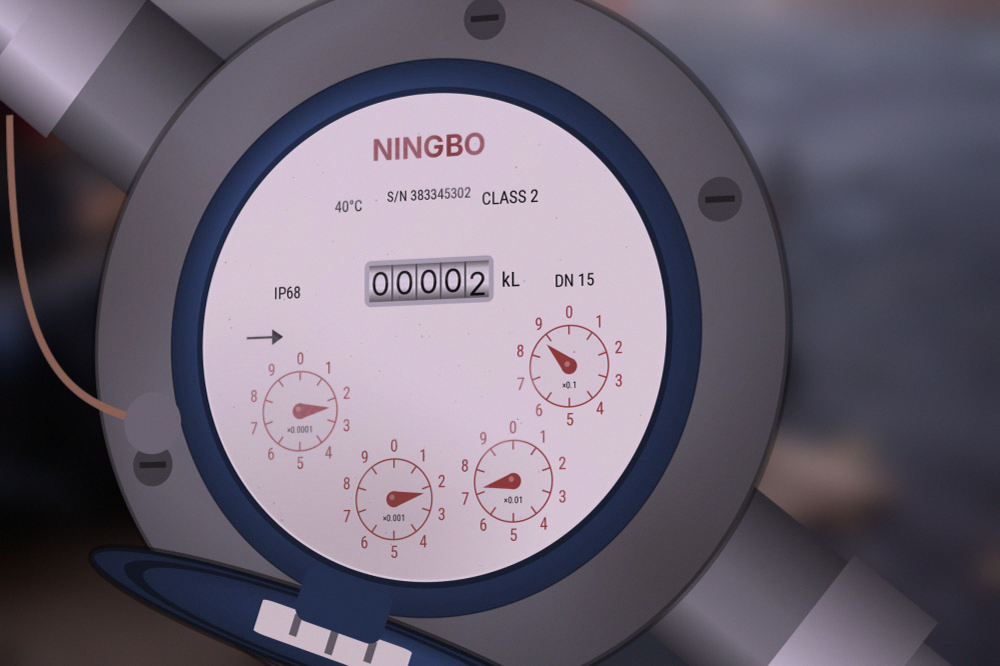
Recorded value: 1.8722
